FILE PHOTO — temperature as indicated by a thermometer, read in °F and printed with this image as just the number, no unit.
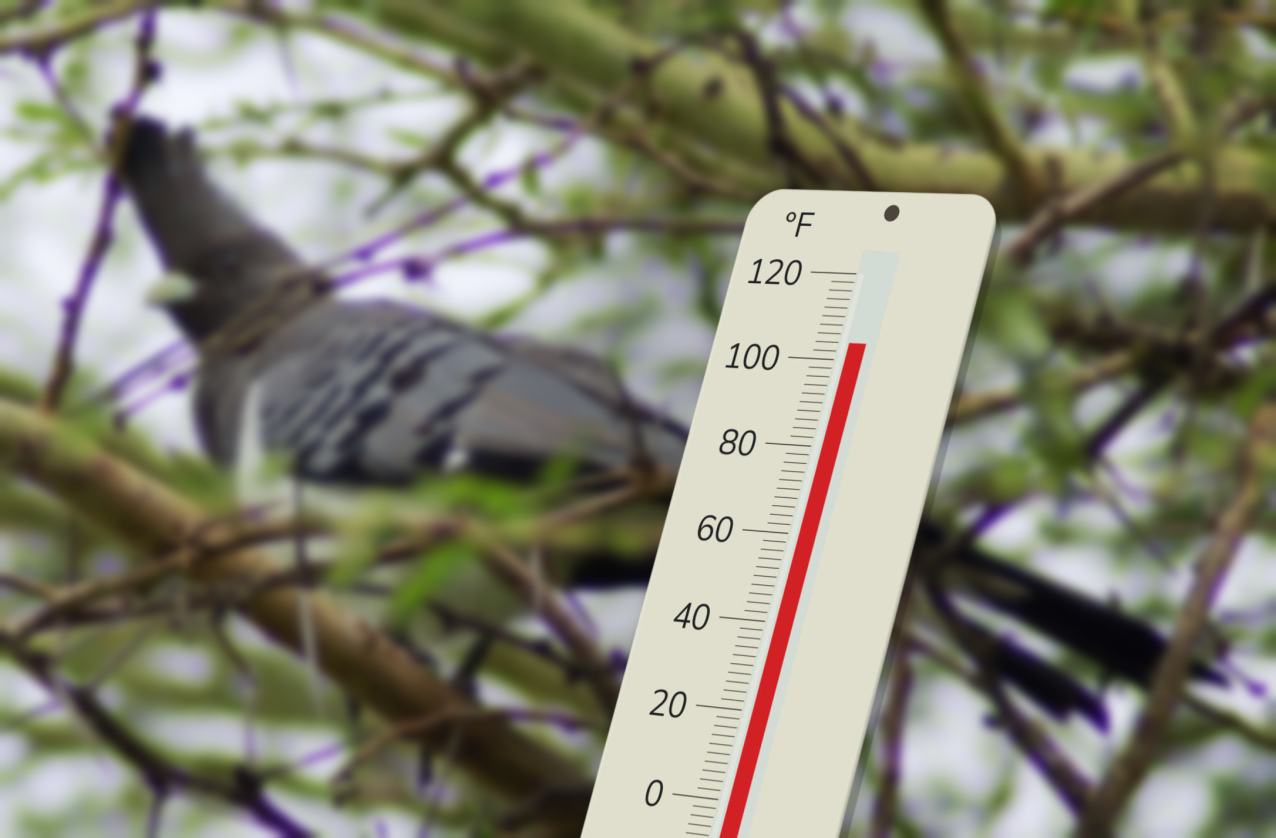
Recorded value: 104
